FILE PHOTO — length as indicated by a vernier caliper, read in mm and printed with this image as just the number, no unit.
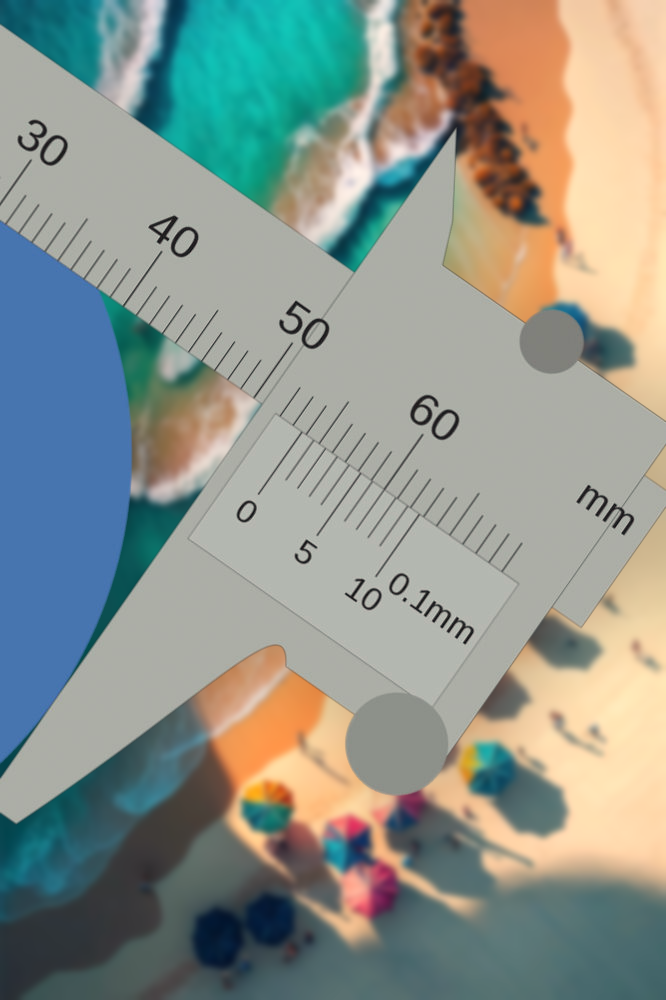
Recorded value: 53.7
